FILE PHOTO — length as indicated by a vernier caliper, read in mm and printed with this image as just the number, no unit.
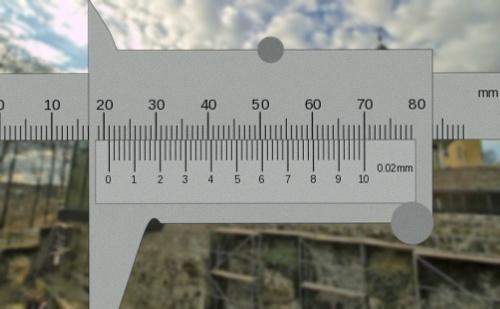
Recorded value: 21.0
